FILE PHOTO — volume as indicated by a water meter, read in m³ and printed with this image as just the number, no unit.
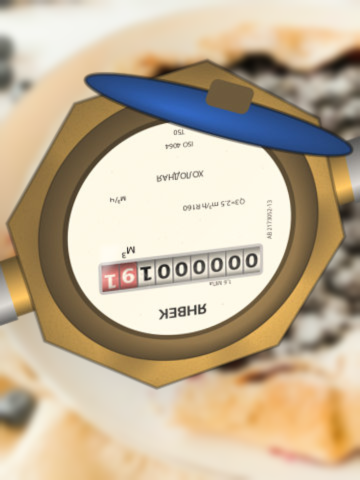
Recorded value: 1.91
